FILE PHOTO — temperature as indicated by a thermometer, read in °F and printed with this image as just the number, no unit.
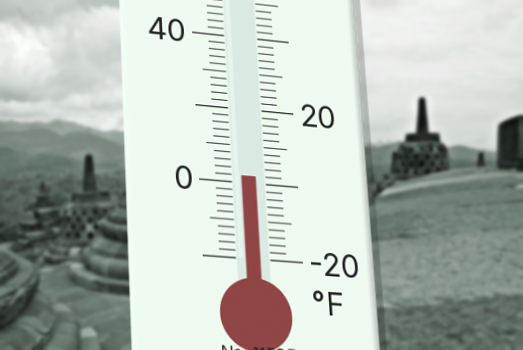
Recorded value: 2
